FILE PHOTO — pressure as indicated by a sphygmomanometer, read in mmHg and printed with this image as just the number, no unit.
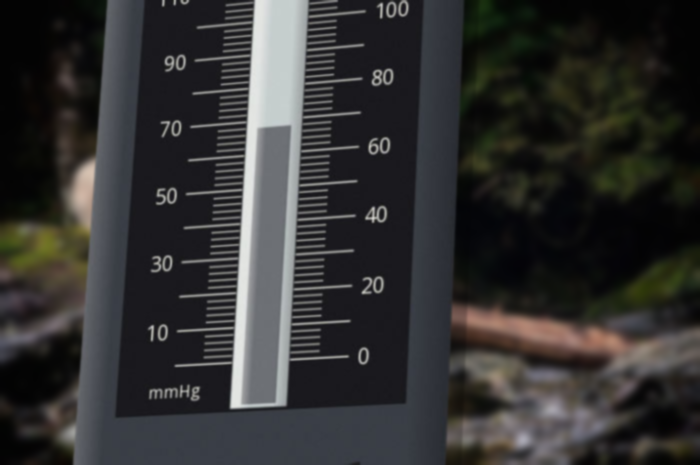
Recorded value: 68
